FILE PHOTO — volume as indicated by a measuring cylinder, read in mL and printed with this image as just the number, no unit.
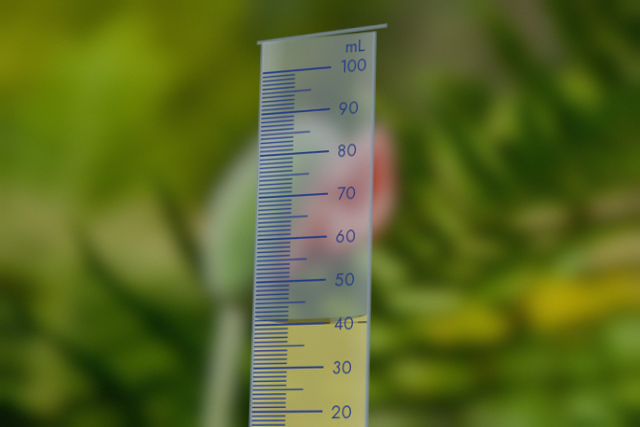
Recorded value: 40
